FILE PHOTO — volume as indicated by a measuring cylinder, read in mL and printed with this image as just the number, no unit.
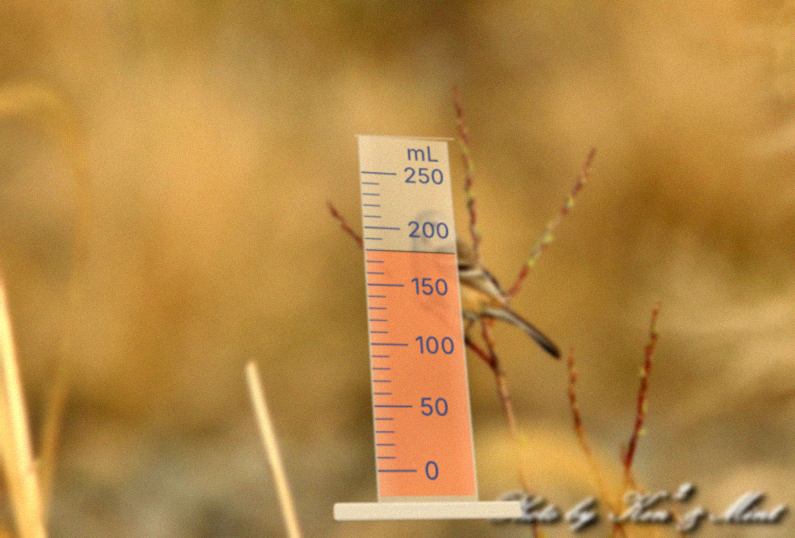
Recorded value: 180
